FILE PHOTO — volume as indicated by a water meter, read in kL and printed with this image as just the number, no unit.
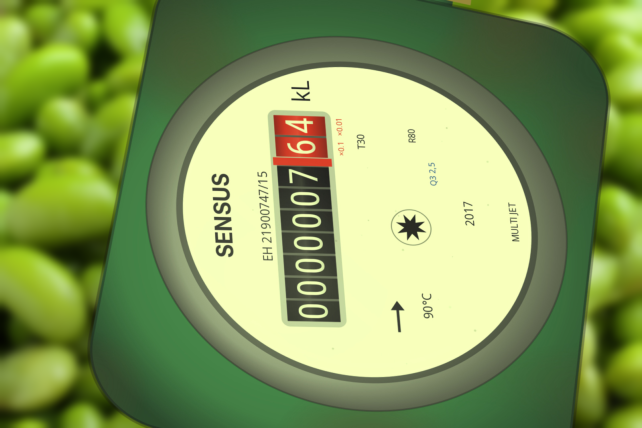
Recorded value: 7.64
